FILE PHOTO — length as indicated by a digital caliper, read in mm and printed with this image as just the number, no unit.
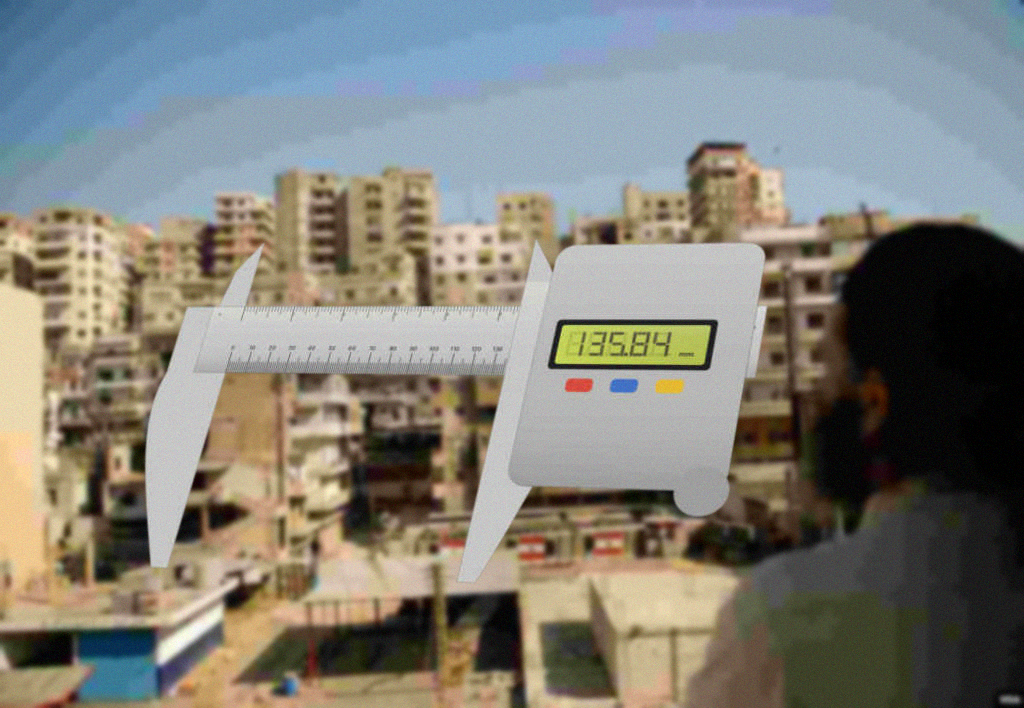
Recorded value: 135.84
